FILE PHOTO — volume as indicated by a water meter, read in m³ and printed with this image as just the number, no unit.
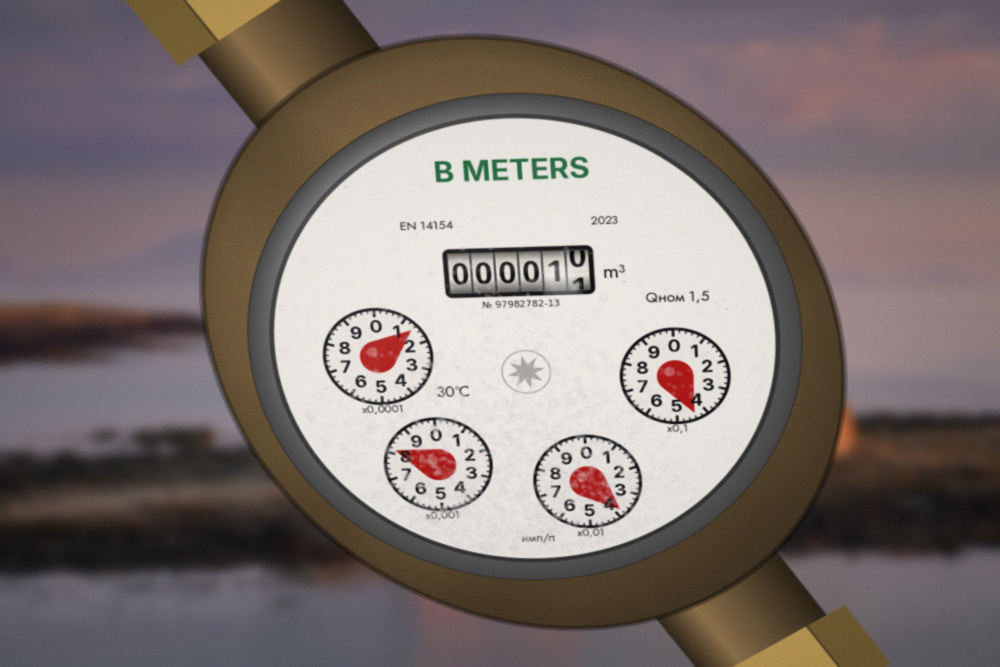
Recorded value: 10.4381
